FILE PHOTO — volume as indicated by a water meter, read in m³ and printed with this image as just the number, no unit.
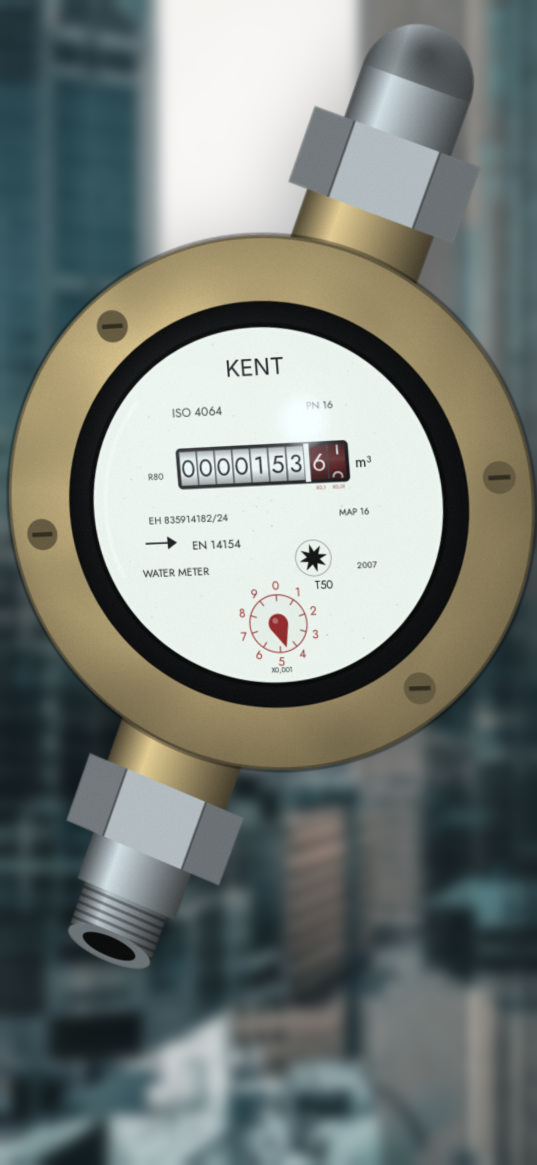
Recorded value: 153.614
